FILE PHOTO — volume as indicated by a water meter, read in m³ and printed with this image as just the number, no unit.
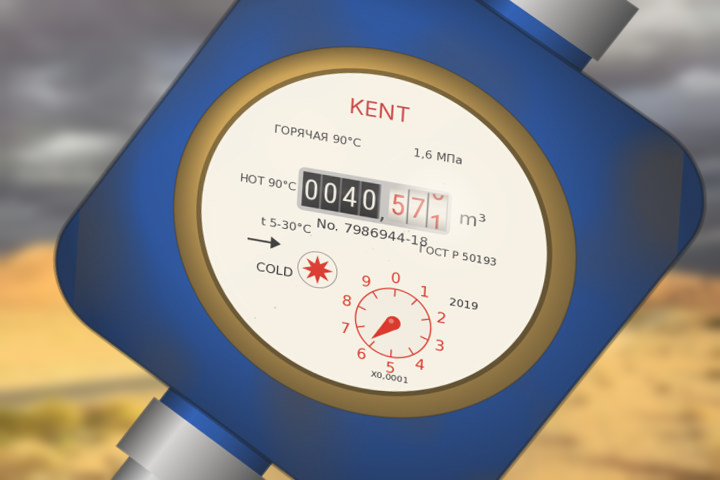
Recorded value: 40.5706
